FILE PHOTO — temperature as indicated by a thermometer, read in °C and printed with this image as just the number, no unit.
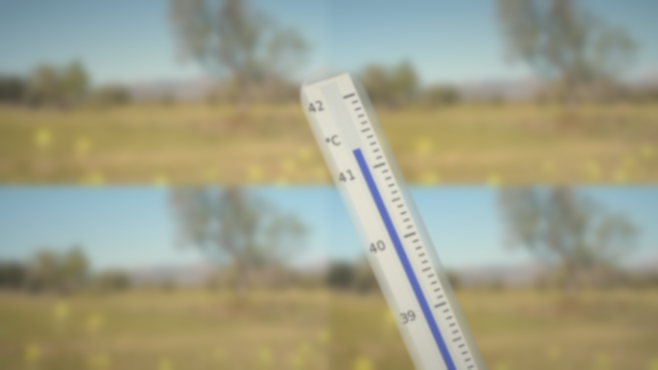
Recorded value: 41.3
